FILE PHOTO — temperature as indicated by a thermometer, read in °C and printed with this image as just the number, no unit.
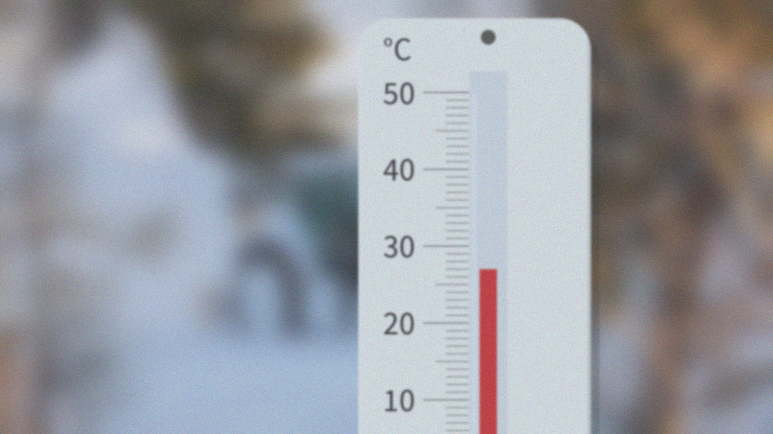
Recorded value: 27
